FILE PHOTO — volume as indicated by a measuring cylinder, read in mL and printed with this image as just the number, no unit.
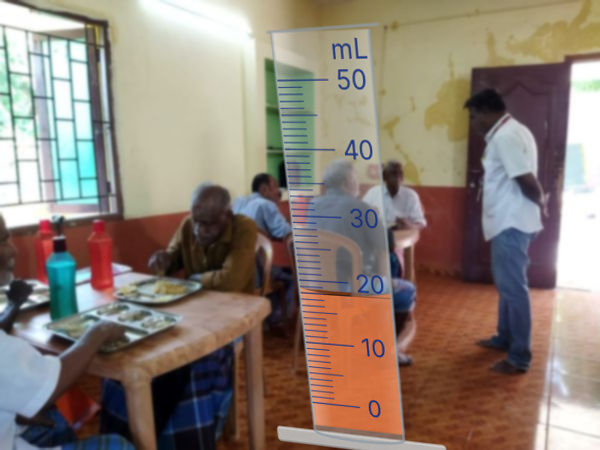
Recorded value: 18
